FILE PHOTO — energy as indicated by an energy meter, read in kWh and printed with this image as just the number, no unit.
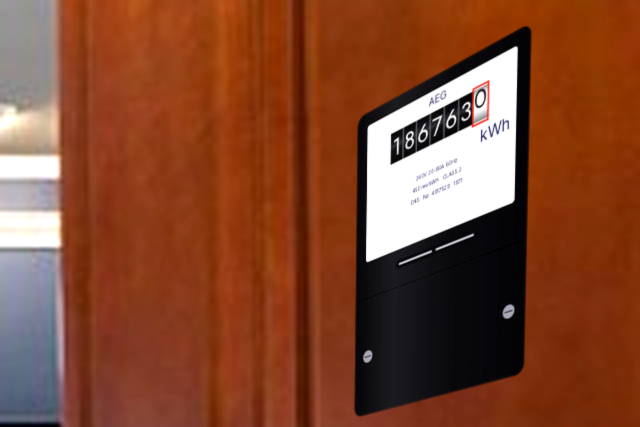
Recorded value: 186763.0
